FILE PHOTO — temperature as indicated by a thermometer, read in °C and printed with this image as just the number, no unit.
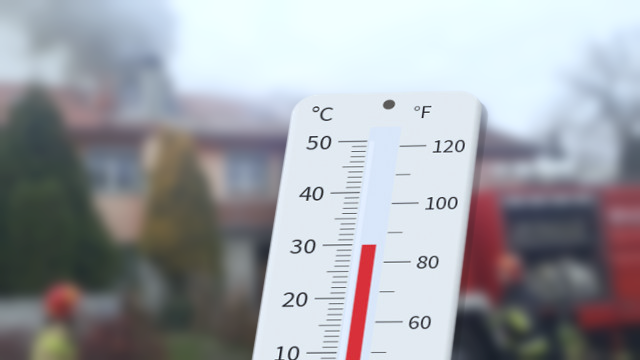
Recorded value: 30
